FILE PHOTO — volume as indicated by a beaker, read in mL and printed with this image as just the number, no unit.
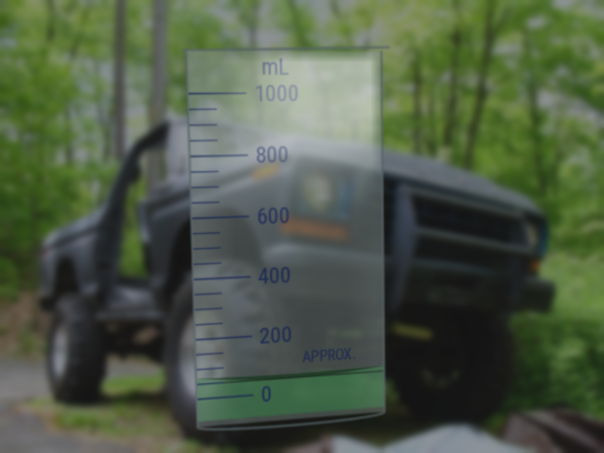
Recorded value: 50
